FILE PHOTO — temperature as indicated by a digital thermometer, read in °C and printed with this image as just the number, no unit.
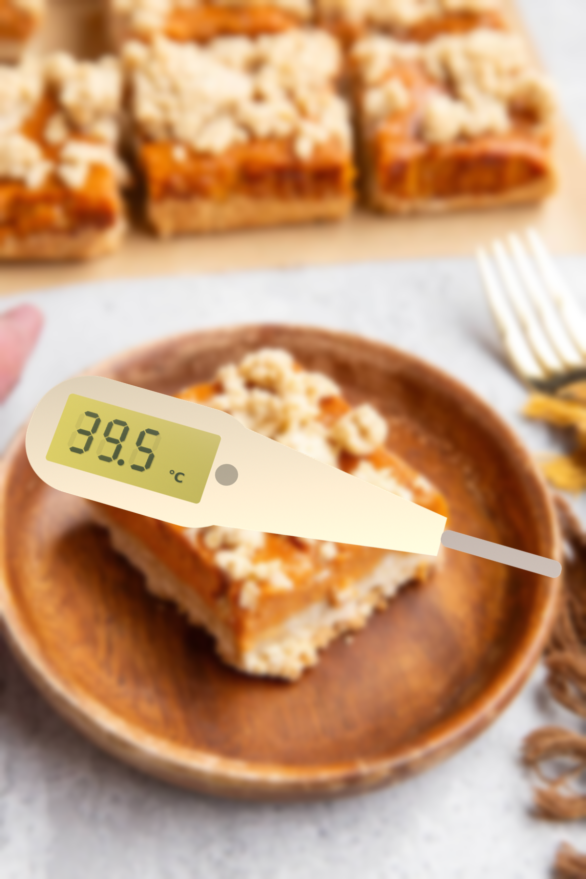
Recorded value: 39.5
